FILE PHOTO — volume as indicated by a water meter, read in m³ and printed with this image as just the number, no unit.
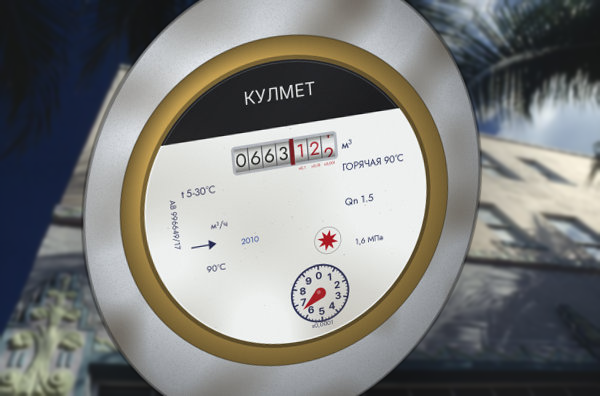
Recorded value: 663.1216
